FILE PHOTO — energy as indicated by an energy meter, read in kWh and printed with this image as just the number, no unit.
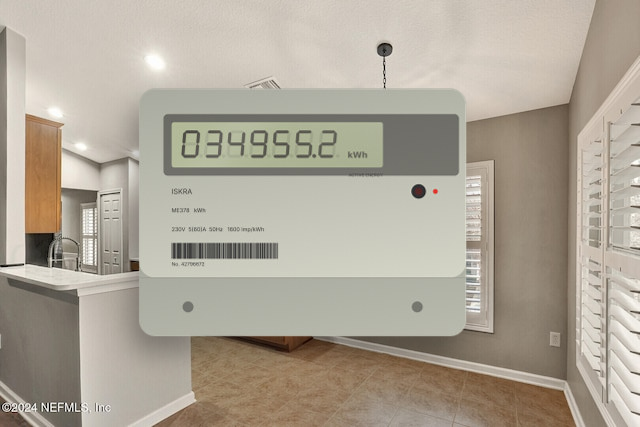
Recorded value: 34955.2
